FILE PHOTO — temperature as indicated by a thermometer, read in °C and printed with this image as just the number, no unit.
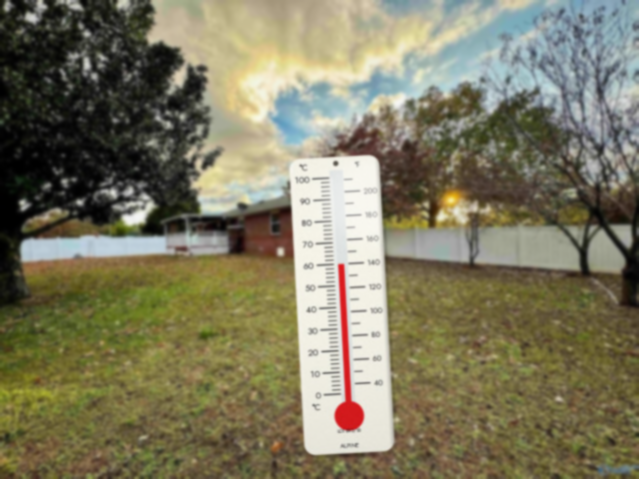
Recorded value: 60
